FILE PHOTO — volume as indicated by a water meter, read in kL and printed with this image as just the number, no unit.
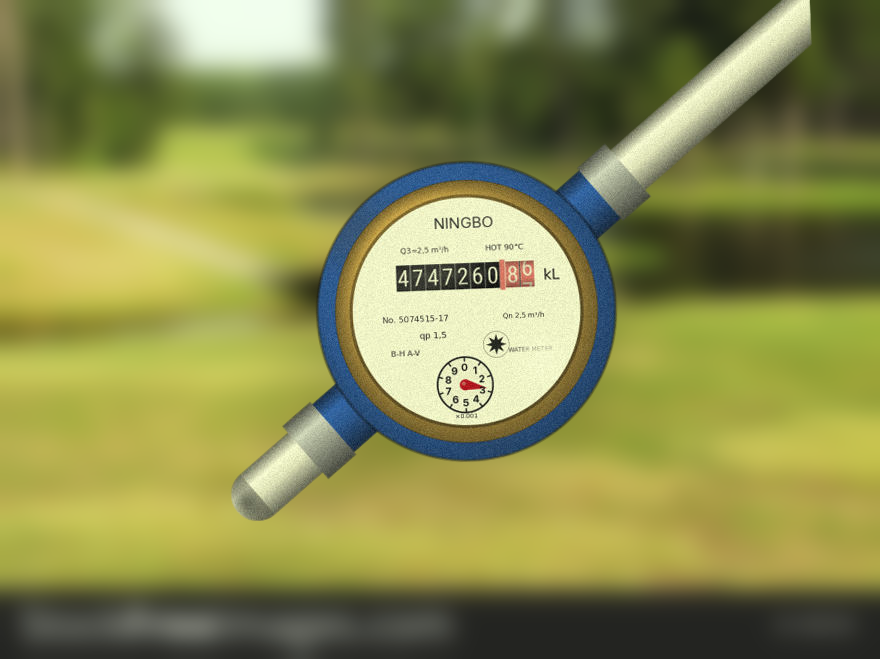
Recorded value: 4747260.862
